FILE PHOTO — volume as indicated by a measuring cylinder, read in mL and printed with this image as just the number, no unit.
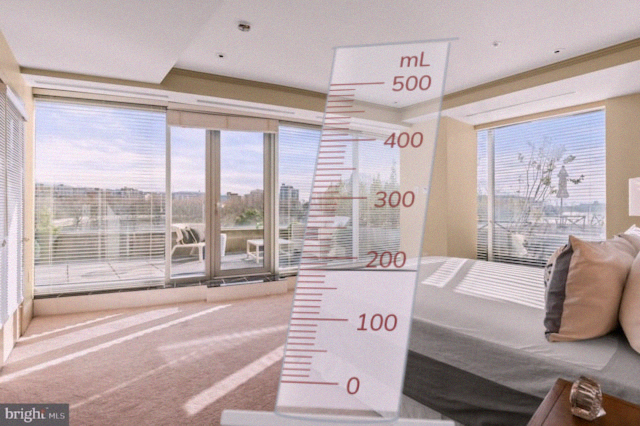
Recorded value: 180
